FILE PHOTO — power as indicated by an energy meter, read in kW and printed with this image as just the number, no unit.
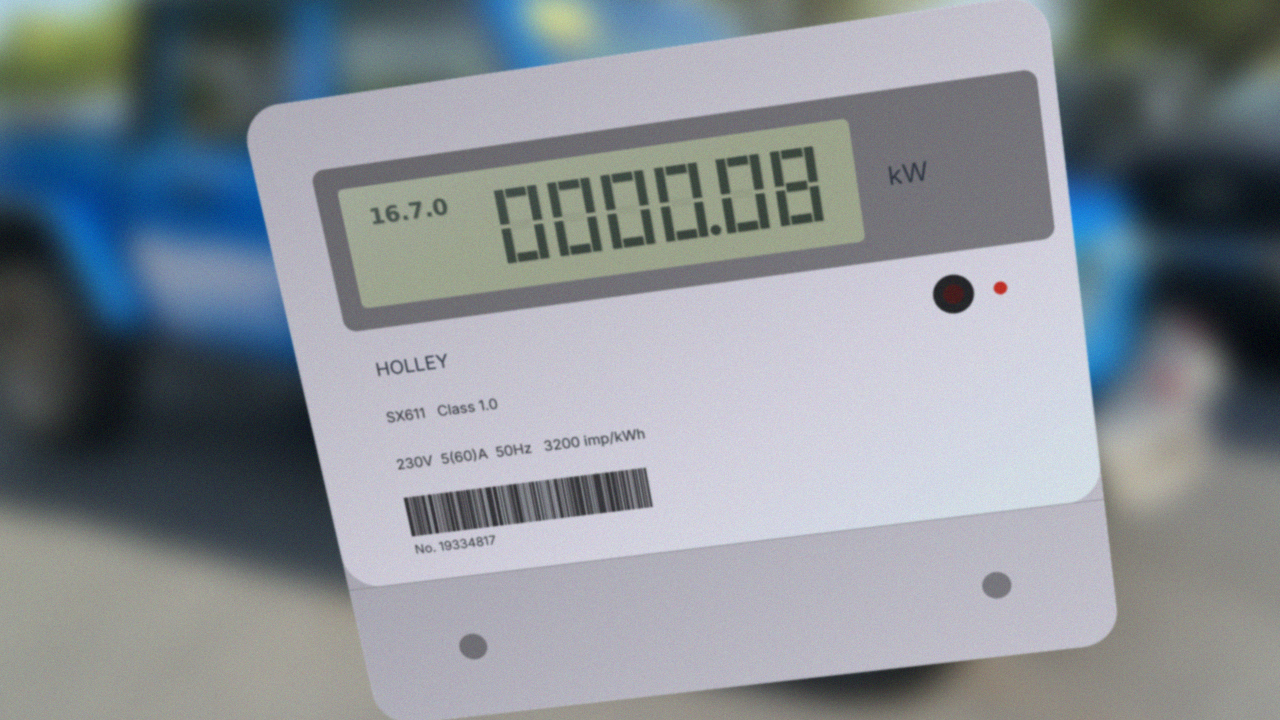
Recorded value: 0.08
